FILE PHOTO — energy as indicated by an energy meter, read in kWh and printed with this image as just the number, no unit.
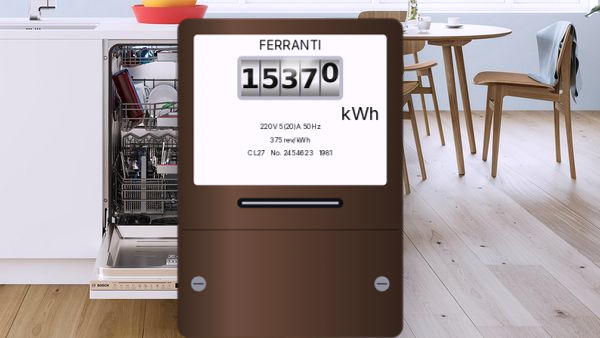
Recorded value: 15370
